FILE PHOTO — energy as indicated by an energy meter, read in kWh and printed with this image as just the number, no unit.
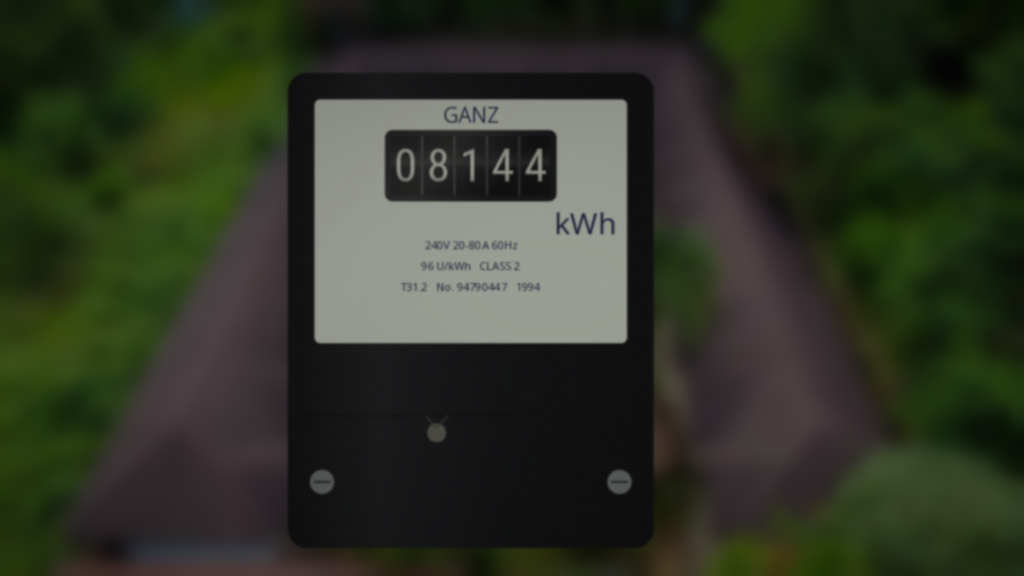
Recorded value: 8144
